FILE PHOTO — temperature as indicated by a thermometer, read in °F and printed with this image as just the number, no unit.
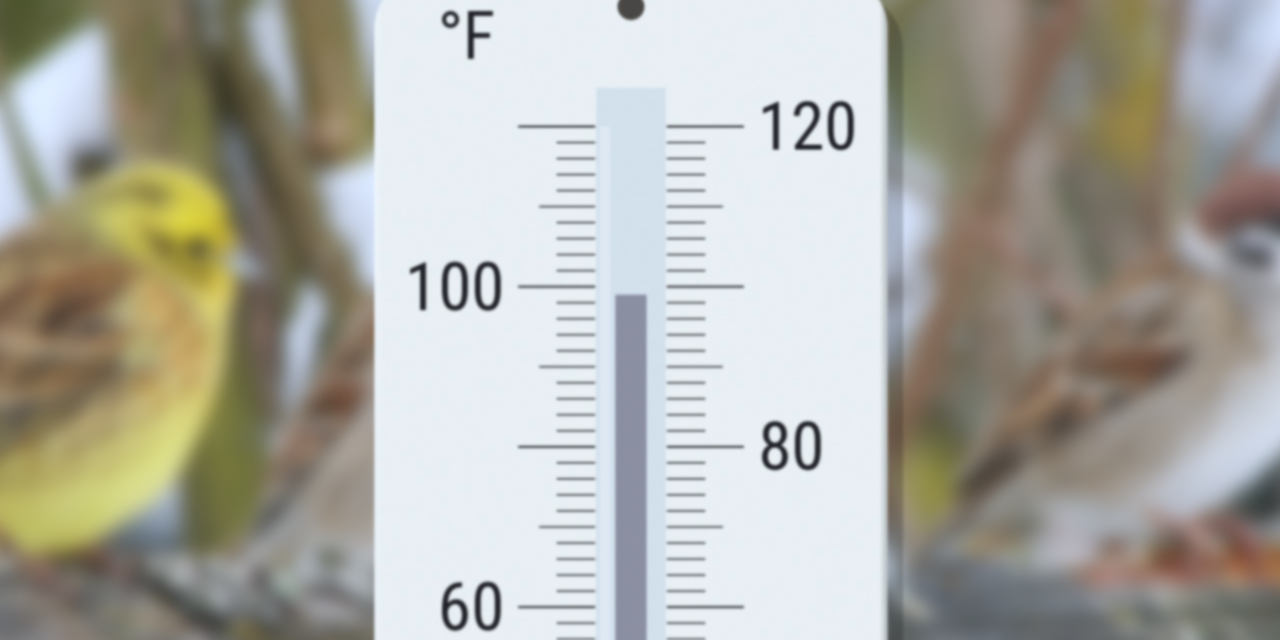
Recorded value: 99
